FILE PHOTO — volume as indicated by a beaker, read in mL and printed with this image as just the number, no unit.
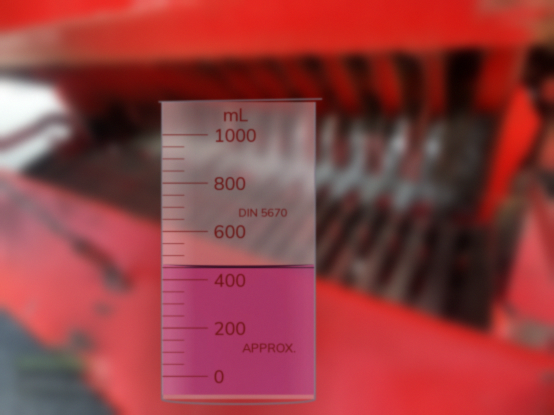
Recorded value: 450
